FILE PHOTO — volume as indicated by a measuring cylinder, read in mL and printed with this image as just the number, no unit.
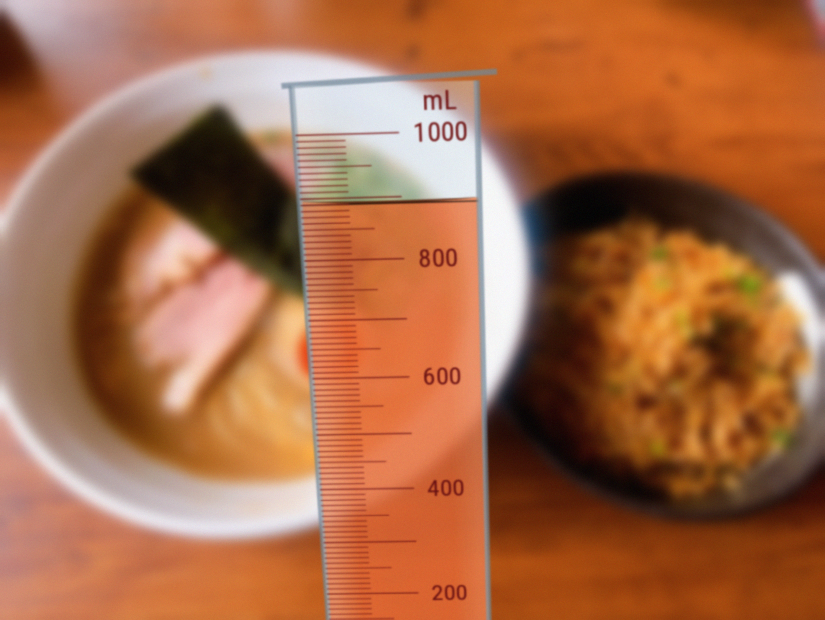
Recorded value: 890
